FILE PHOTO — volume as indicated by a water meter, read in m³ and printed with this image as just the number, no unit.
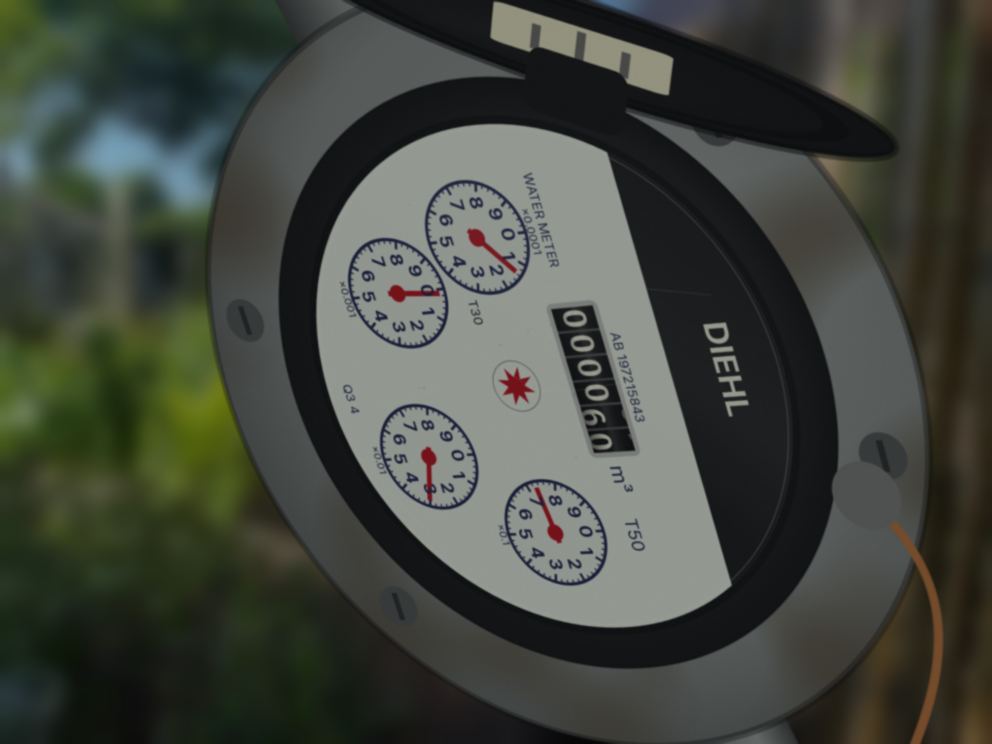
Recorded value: 59.7301
